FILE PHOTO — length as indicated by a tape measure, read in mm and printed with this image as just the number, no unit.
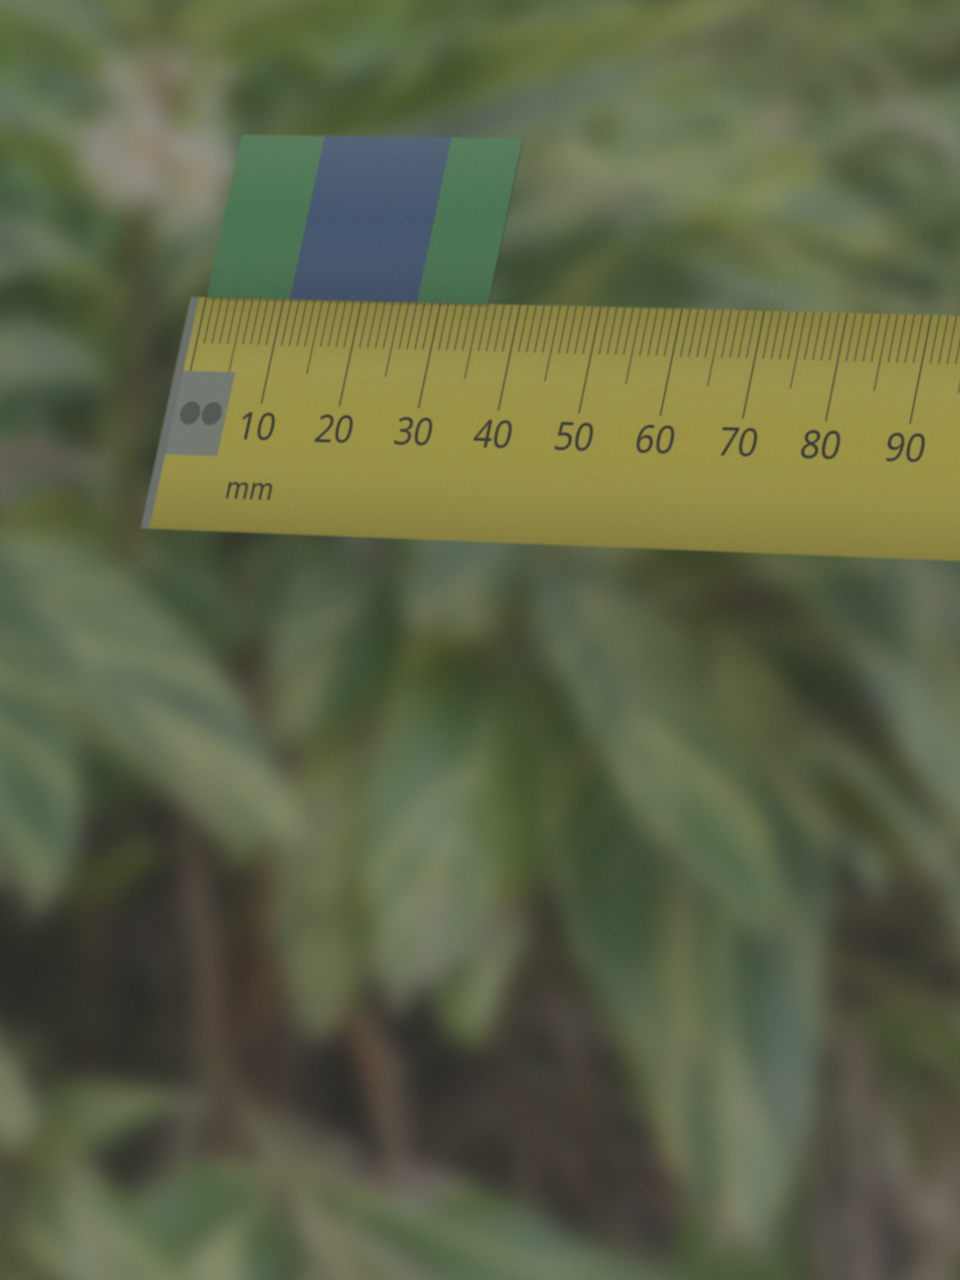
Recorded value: 36
